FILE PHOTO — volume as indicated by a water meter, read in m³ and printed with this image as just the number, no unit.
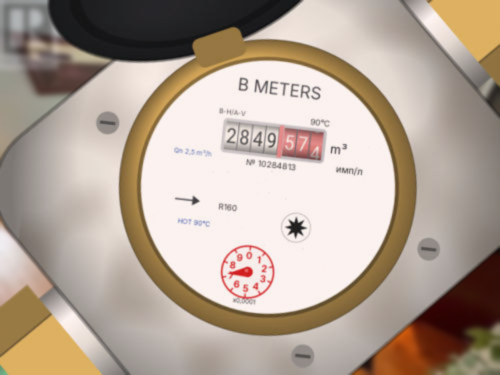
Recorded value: 2849.5737
